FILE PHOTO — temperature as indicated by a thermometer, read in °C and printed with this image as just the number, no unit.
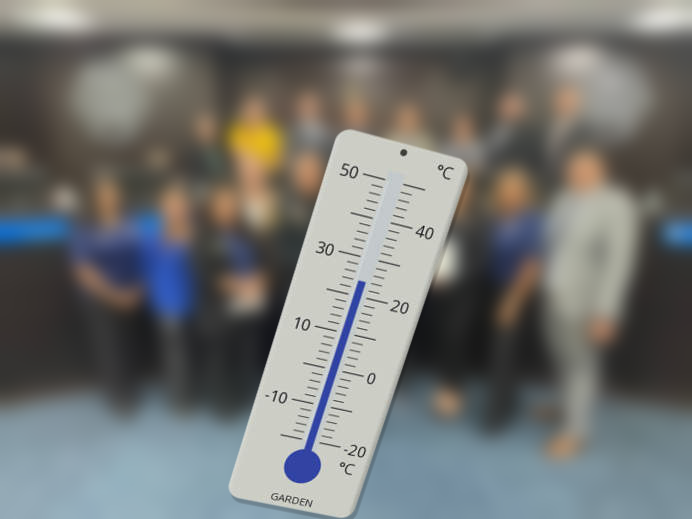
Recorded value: 24
